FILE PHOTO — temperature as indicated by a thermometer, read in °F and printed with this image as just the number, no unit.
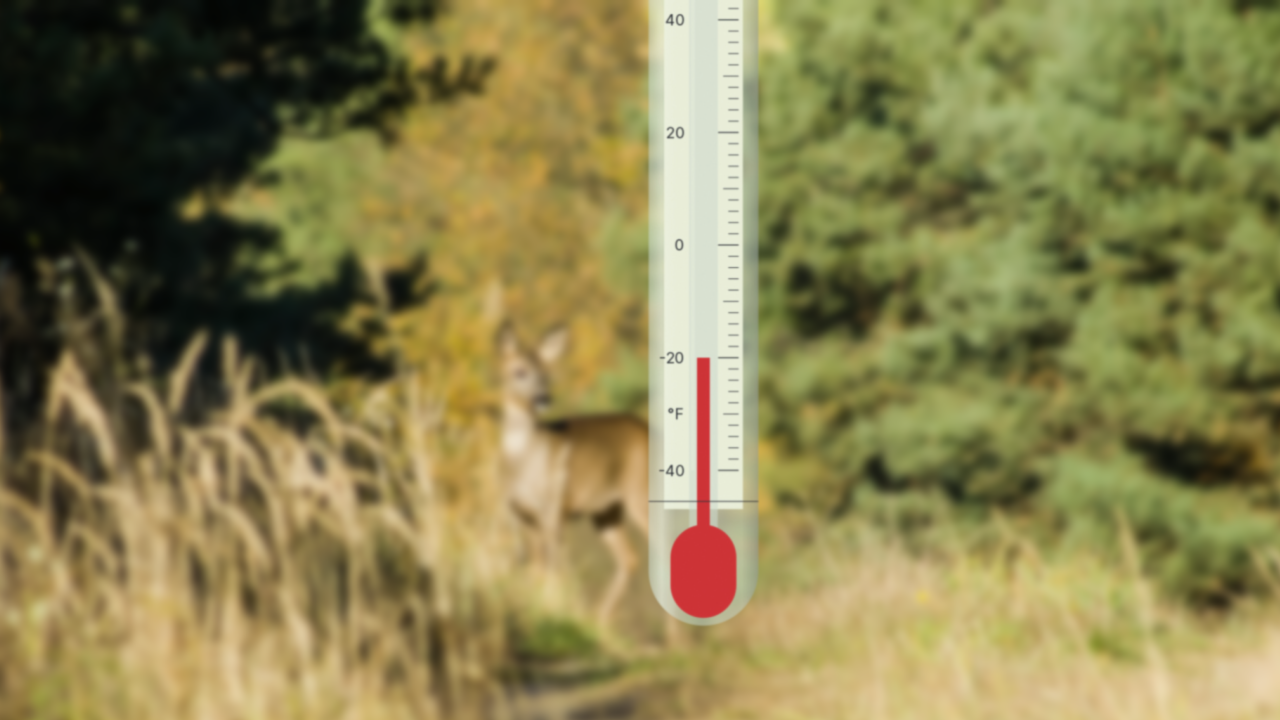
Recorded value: -20
